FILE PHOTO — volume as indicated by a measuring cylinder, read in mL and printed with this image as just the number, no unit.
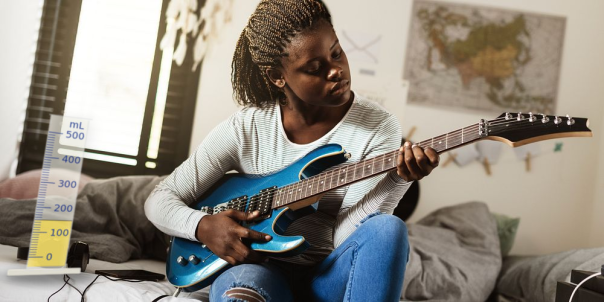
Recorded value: 150
